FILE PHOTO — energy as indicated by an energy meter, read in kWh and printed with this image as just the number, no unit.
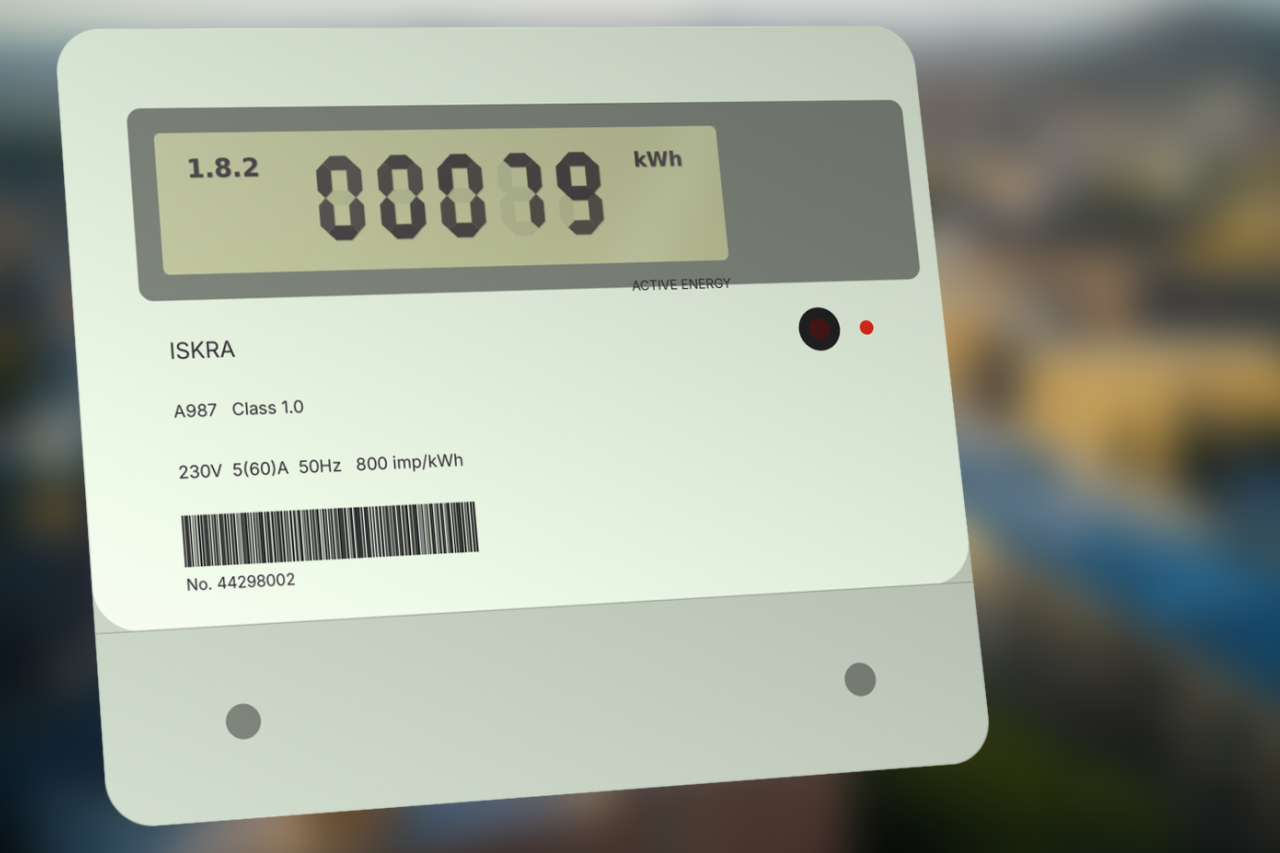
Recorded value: 79
